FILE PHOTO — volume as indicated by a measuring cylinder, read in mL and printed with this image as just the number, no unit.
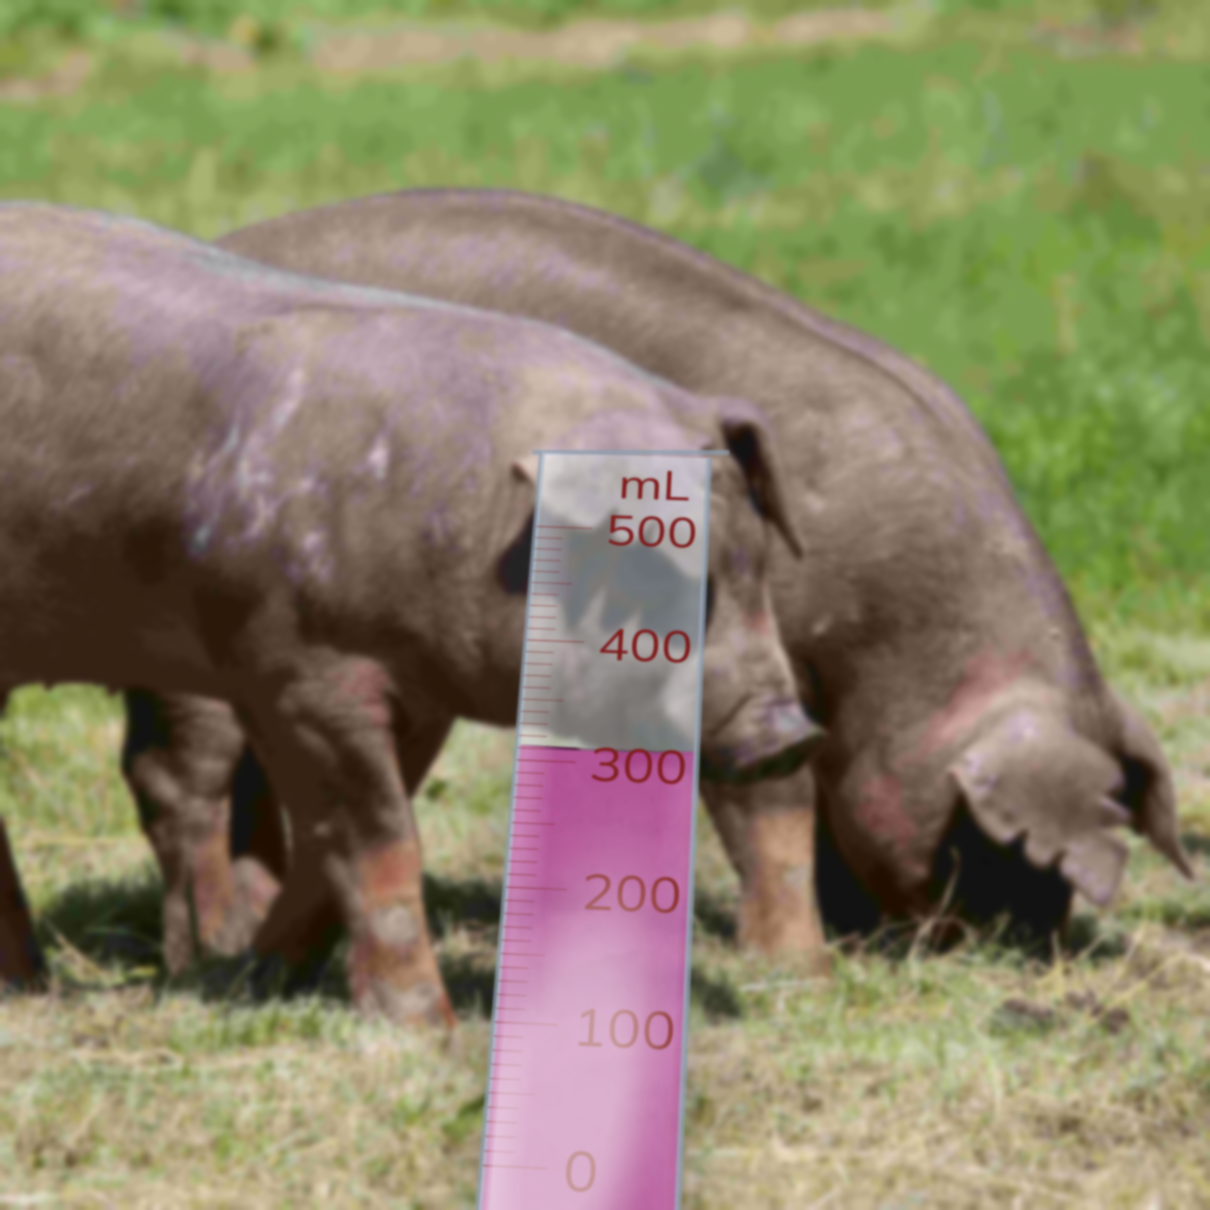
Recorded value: 310
